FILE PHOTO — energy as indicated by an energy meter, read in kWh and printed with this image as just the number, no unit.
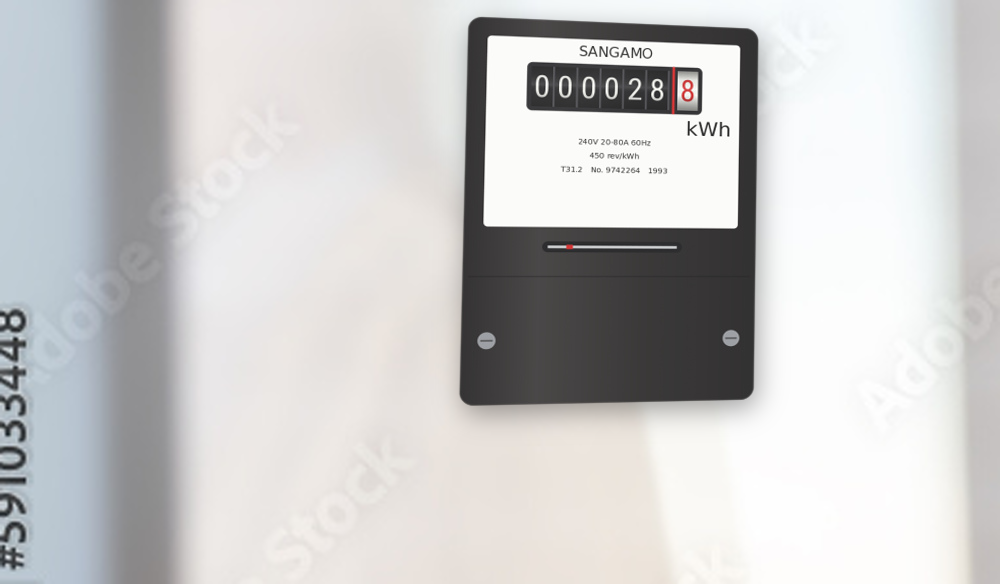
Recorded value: 28.8
